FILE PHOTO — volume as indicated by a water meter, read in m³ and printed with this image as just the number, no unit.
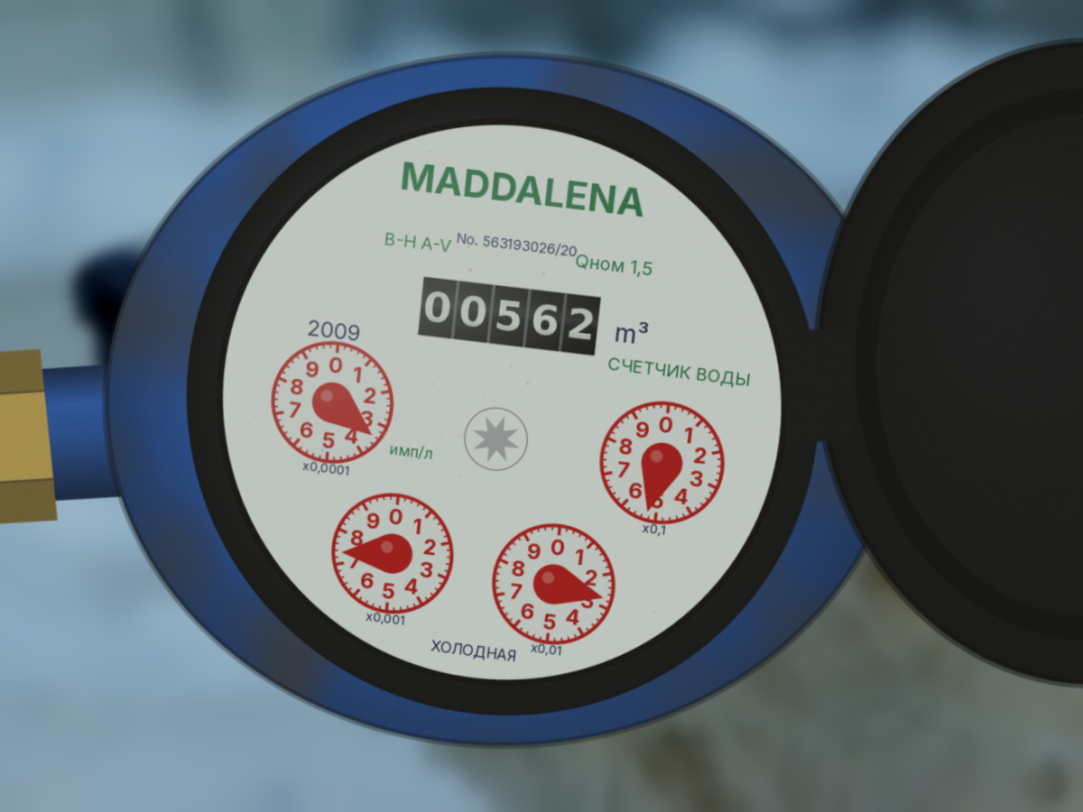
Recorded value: 562.5273
